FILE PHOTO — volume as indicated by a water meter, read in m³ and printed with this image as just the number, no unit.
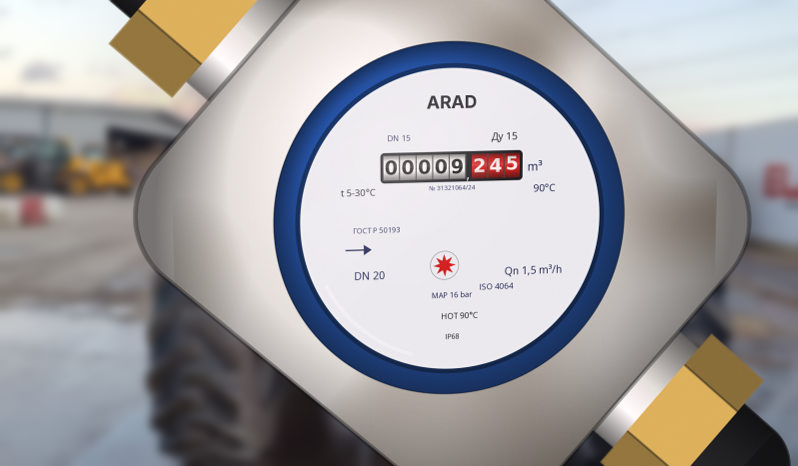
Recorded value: 9.245
